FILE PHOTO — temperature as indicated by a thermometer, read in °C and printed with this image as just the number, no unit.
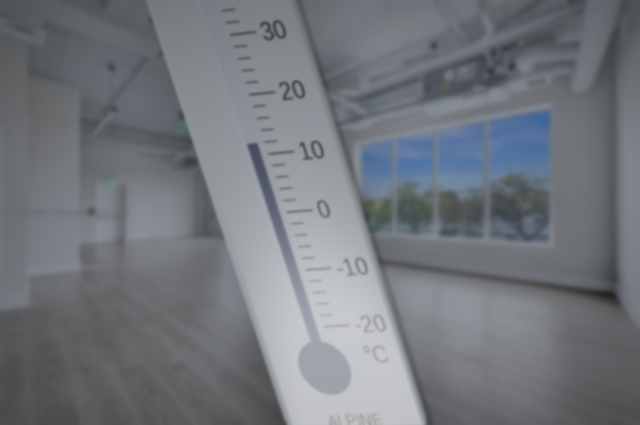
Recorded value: 12
